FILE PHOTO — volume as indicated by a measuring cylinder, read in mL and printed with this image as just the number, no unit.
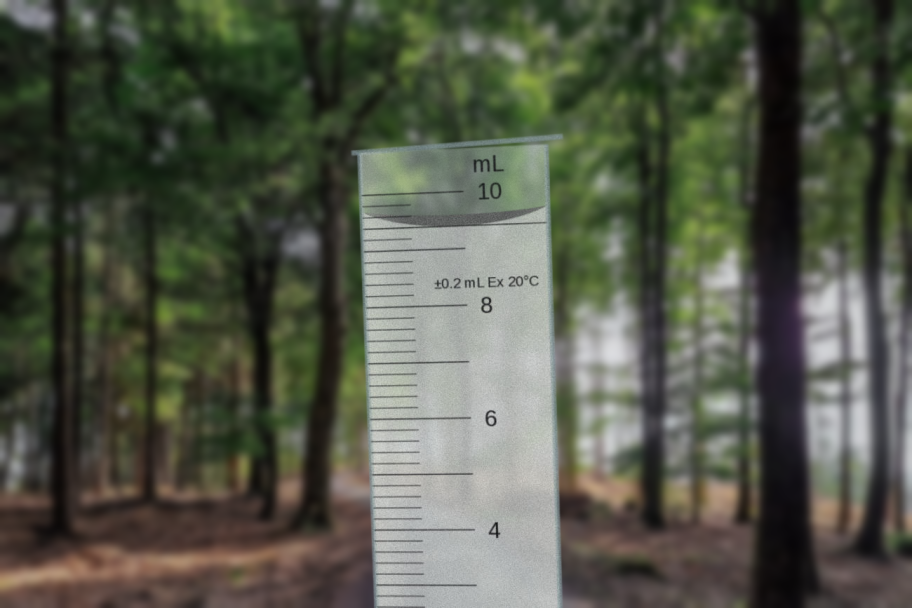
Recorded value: 9.4
